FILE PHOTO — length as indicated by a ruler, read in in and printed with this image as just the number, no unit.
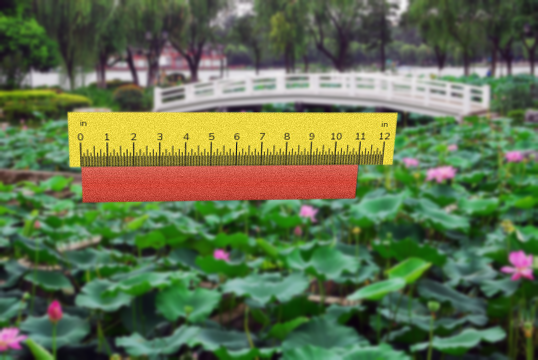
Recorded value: 11
